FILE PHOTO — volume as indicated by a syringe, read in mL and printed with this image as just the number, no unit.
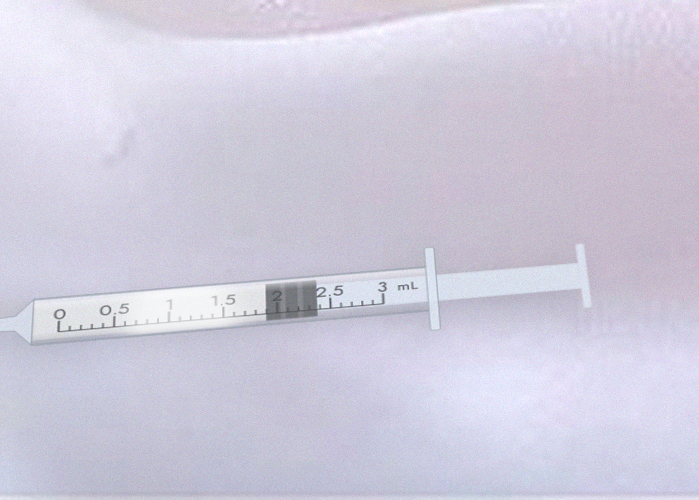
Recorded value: 1.9
